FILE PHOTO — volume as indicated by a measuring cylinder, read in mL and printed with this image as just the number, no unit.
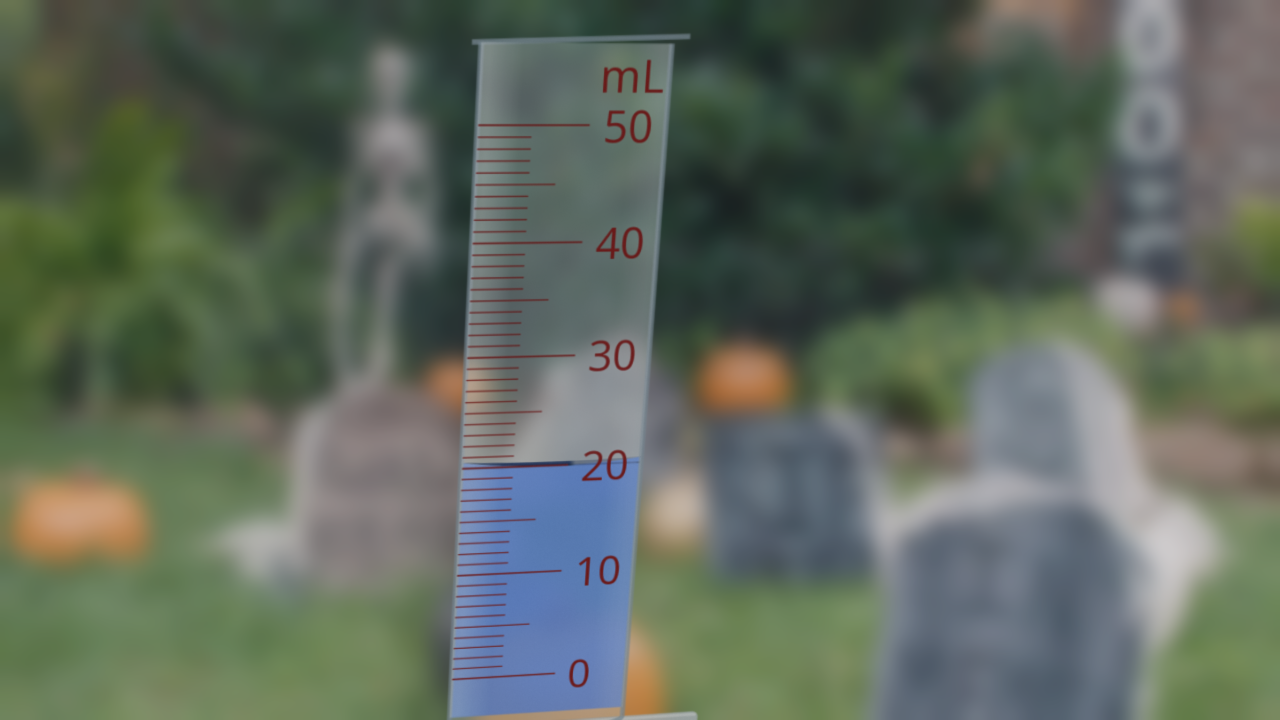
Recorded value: 20
